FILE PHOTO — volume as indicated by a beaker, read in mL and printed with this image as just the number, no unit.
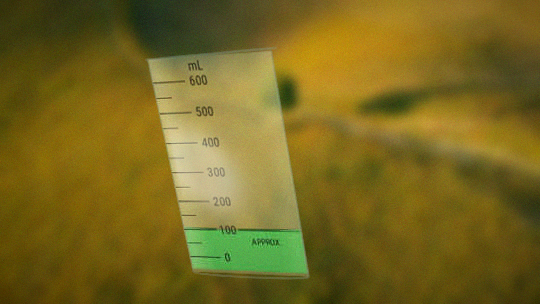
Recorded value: 100
